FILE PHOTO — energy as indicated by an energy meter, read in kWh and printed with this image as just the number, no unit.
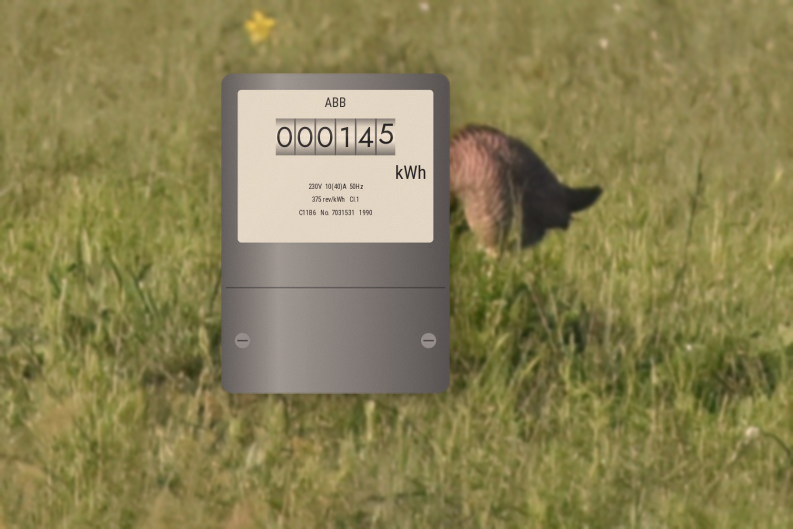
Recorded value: 145
